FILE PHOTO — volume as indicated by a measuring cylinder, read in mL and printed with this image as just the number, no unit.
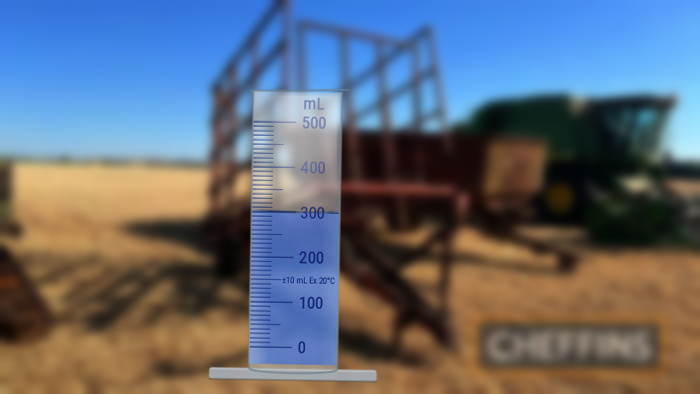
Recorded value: 300
